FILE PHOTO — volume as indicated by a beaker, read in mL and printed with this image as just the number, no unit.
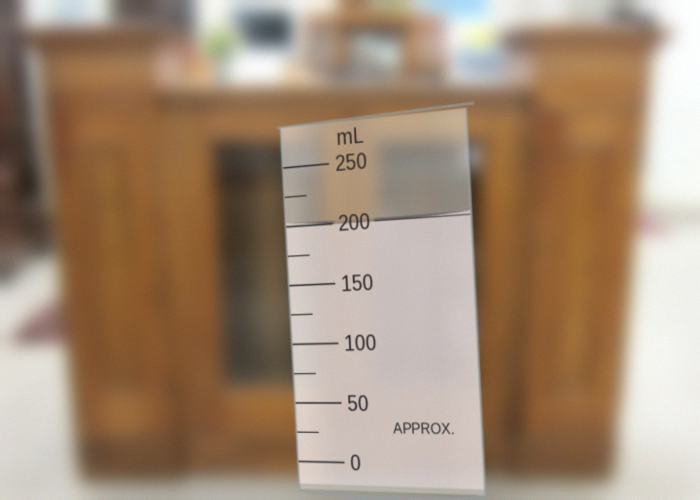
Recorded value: 200
